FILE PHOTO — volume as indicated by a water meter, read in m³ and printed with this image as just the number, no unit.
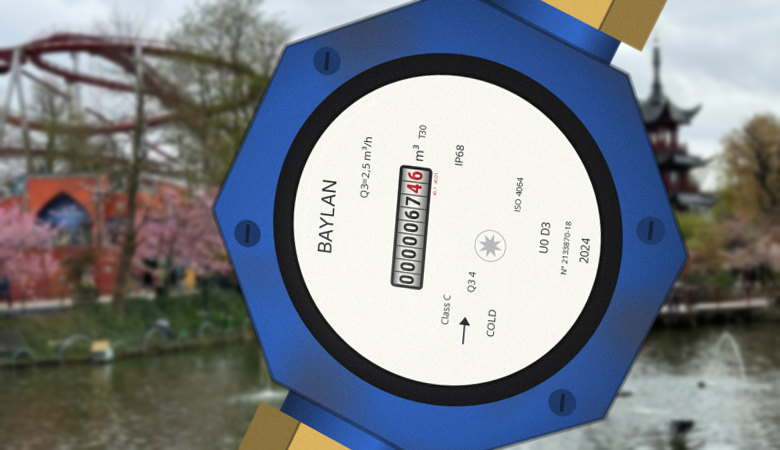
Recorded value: 67.46
